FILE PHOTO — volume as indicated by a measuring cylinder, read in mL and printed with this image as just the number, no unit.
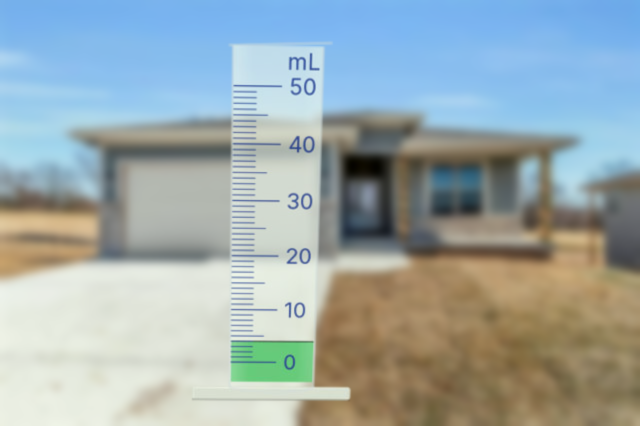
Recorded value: 4
